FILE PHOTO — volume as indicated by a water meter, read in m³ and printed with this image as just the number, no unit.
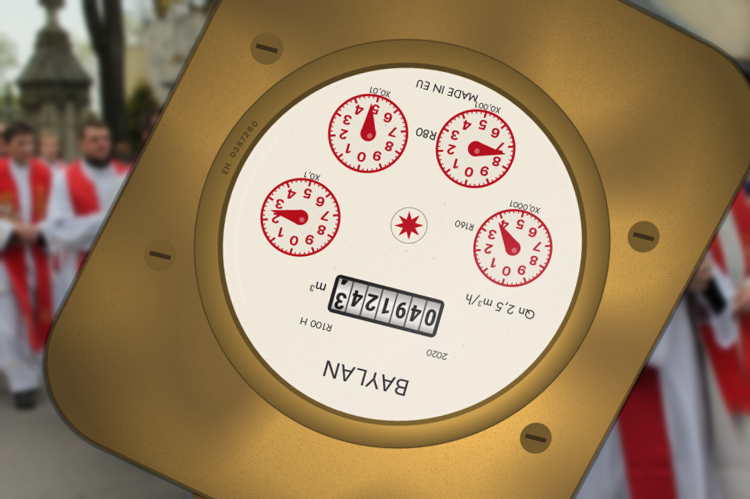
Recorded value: 491243.2473
